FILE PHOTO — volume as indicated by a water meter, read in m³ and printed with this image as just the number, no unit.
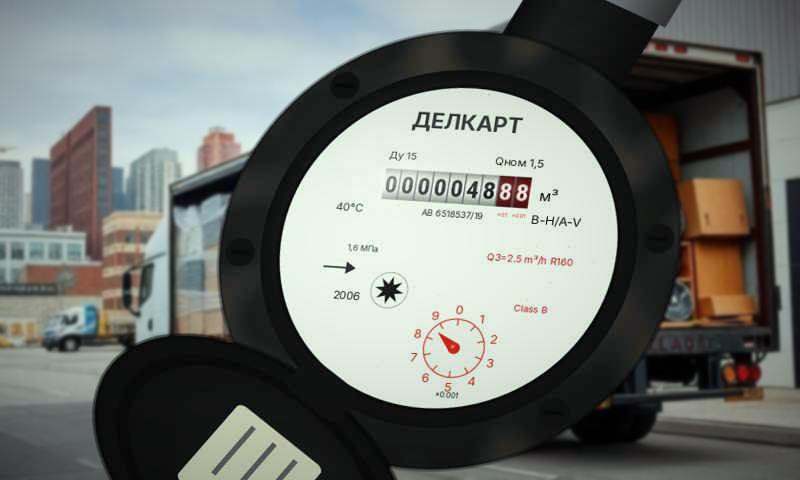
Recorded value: 48.888
